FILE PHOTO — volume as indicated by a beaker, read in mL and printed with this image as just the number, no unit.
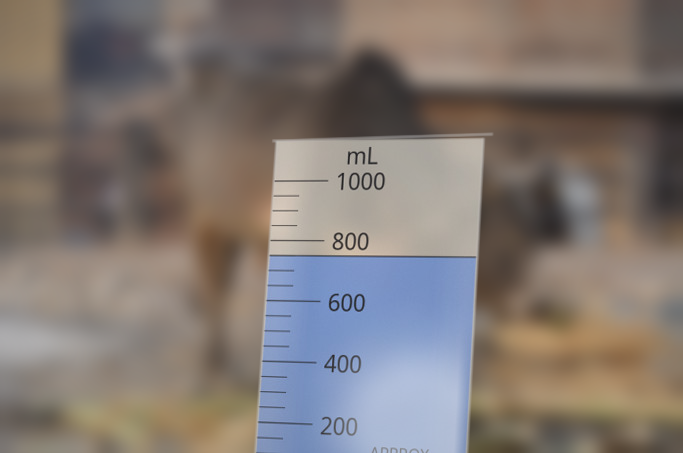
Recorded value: 750
